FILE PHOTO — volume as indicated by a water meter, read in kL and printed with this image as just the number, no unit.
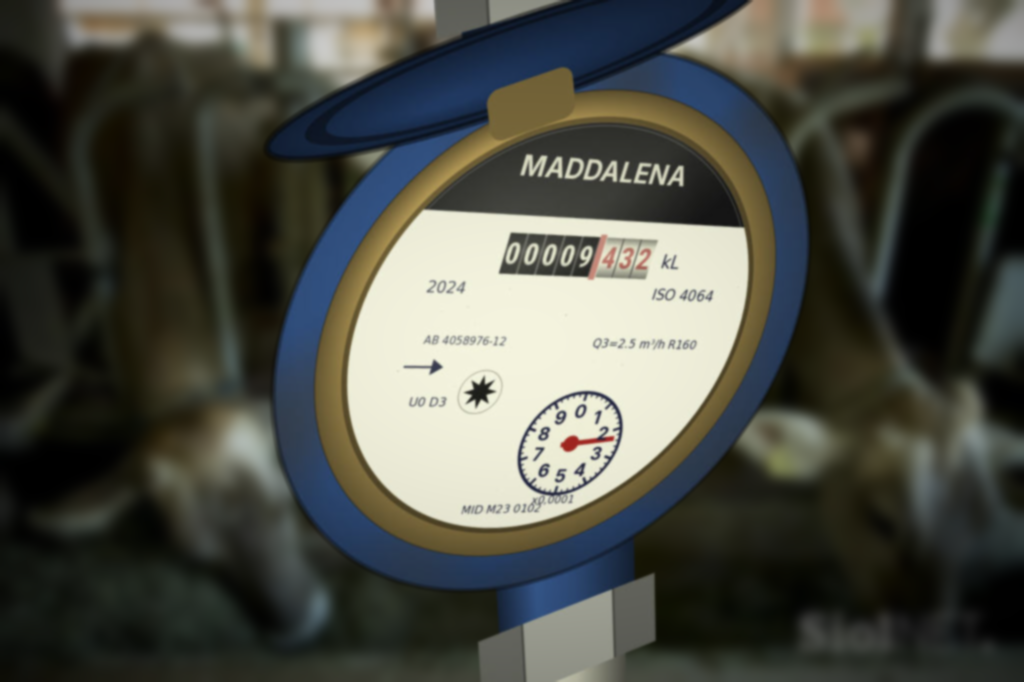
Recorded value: 9.4322
